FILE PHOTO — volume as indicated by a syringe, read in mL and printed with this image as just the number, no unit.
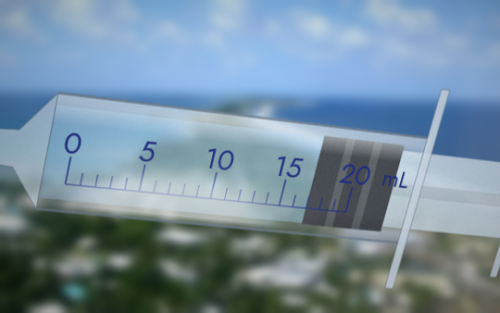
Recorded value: 17
